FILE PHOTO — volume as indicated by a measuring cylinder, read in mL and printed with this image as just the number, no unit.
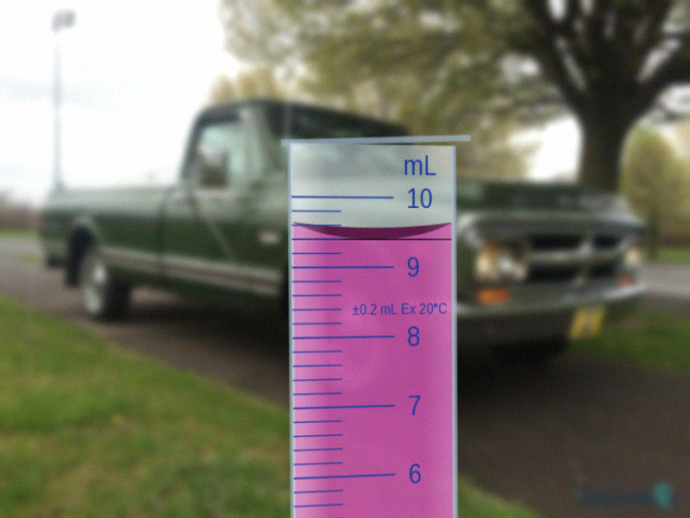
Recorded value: 9.4
